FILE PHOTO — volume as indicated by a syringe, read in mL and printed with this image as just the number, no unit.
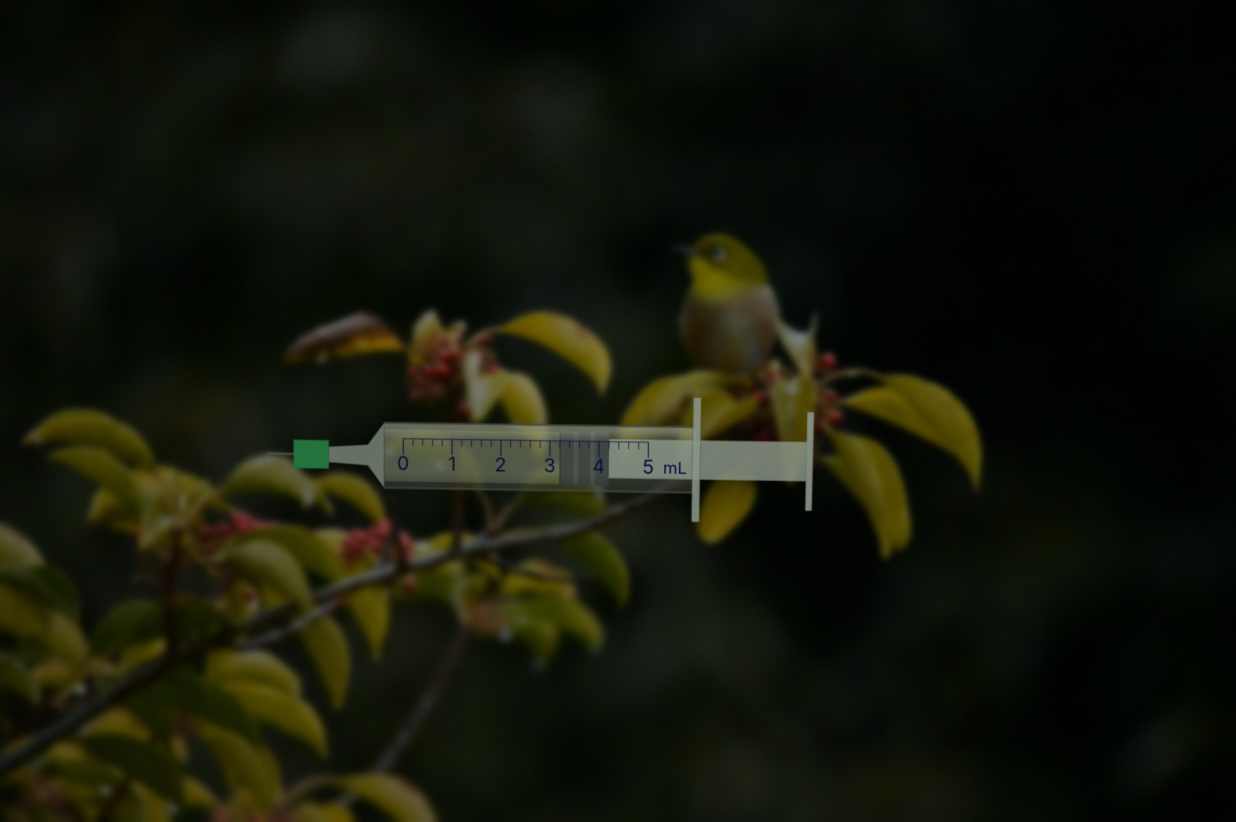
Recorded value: 3.2
